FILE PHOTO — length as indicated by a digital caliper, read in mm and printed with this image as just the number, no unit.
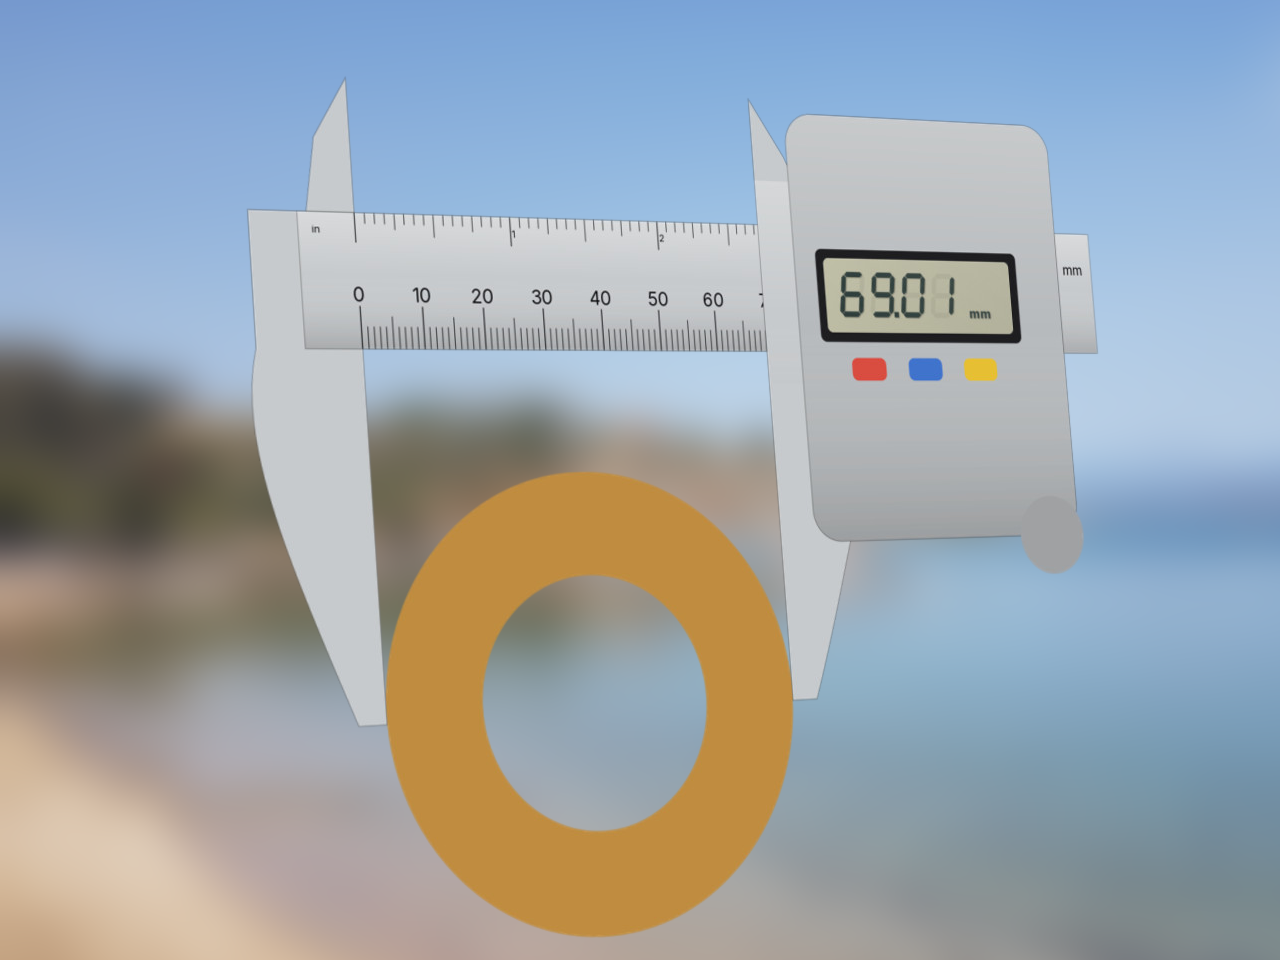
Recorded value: 69.01
